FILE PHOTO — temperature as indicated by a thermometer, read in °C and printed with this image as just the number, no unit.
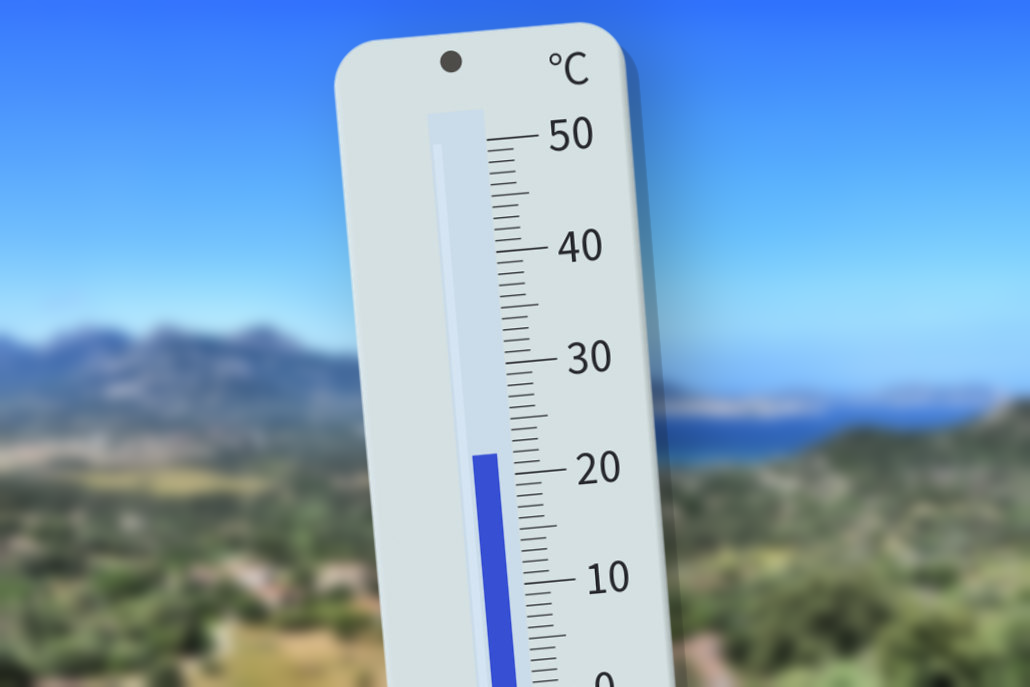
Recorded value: 22
